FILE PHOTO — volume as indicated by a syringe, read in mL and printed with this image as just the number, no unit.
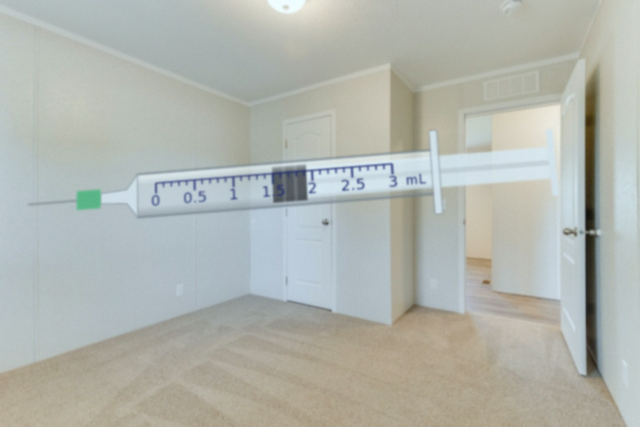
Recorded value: 1.5
